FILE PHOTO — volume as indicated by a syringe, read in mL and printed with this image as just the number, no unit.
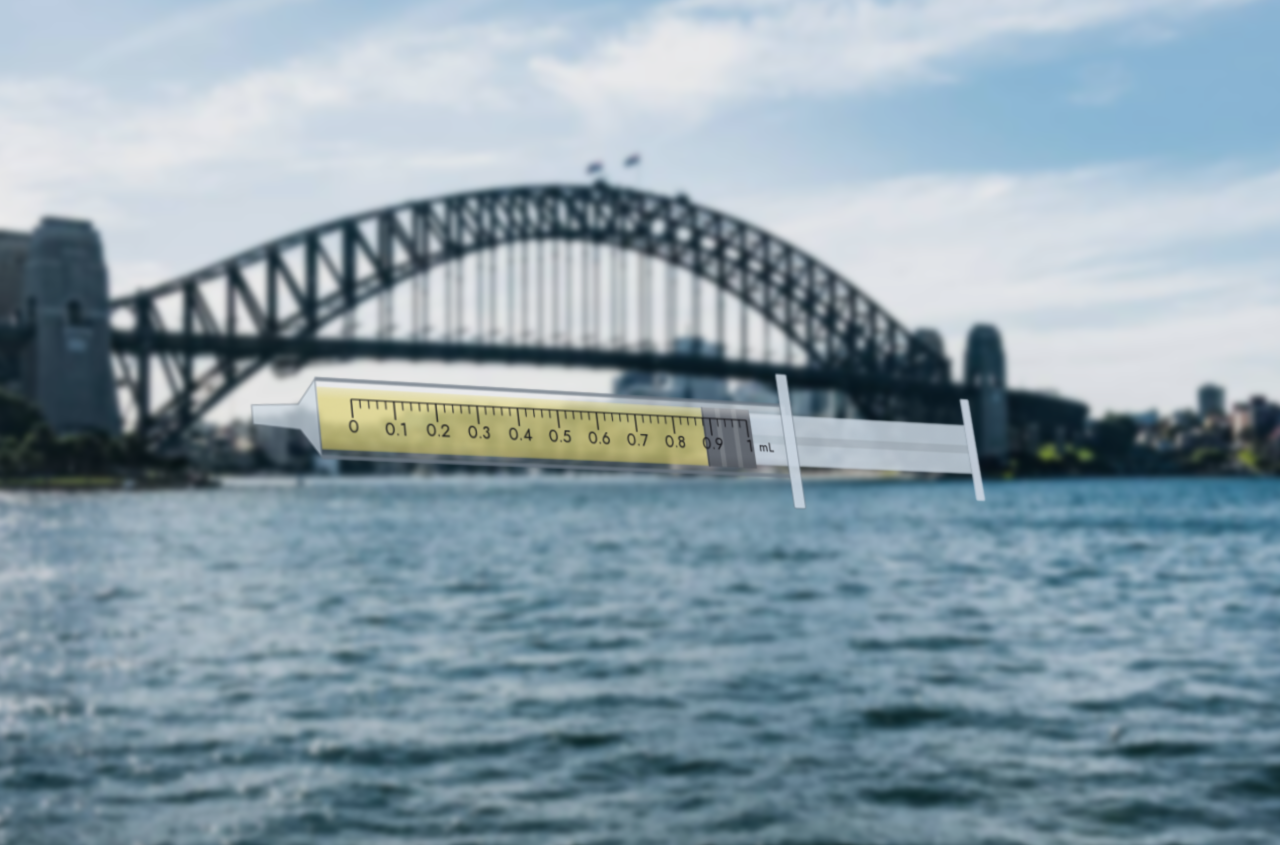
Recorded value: 0.88
